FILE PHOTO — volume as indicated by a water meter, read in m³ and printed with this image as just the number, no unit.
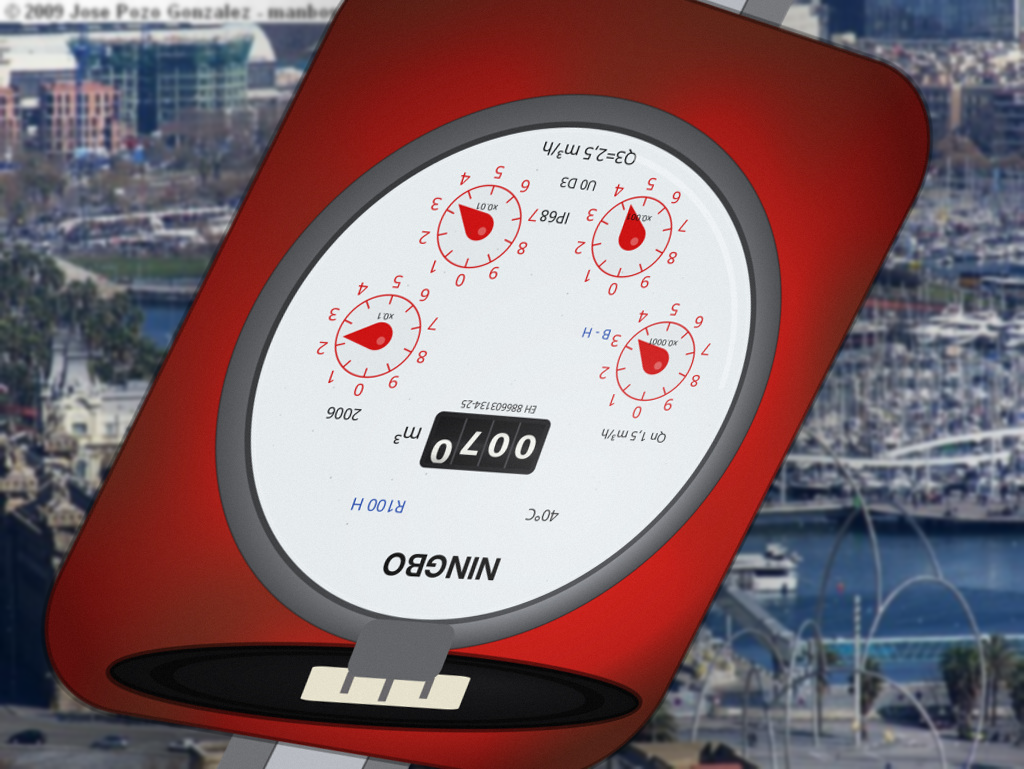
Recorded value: 70.2343
